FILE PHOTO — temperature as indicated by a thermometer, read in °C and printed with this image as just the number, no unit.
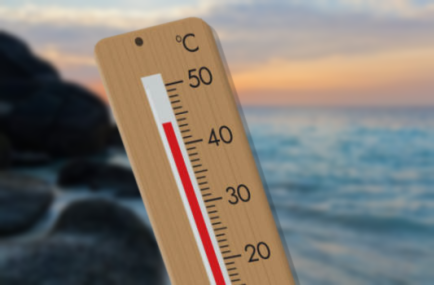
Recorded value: 44
